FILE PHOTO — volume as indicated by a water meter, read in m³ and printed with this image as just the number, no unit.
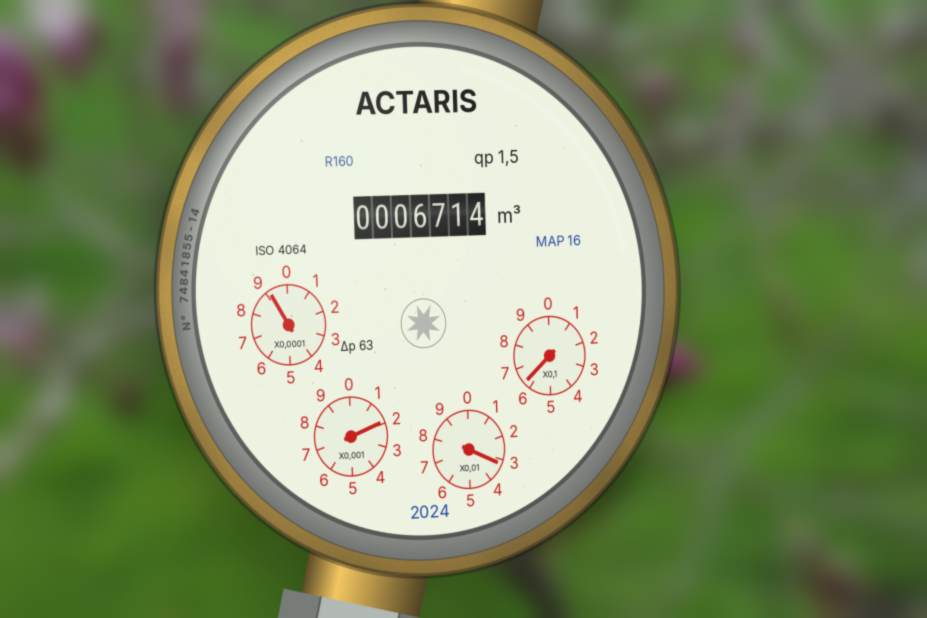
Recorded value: 6714.6319
